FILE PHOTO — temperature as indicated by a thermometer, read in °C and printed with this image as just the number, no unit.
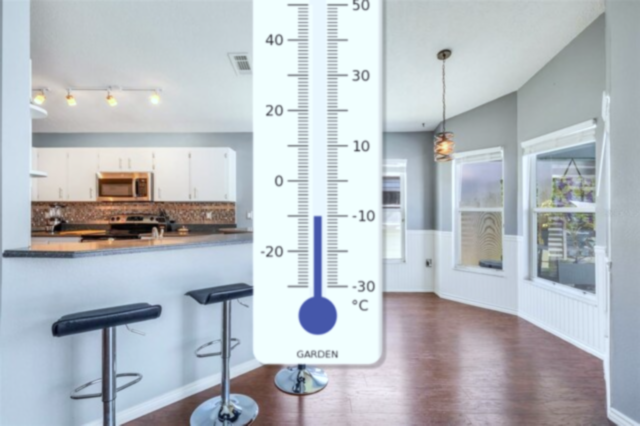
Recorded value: -10
